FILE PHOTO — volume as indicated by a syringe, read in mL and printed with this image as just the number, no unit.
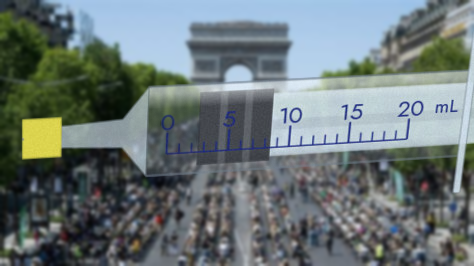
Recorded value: 2.5
